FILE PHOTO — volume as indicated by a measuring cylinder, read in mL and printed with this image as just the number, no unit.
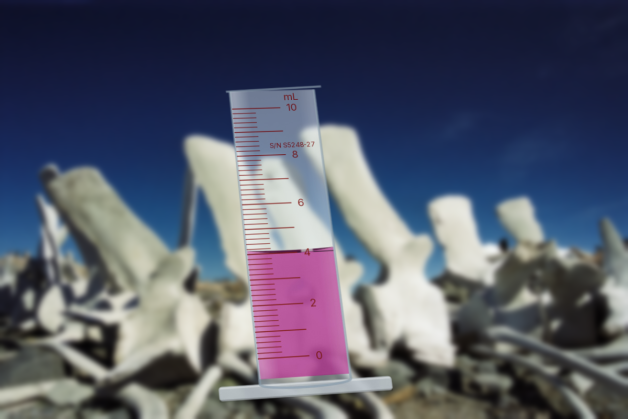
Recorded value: 4
